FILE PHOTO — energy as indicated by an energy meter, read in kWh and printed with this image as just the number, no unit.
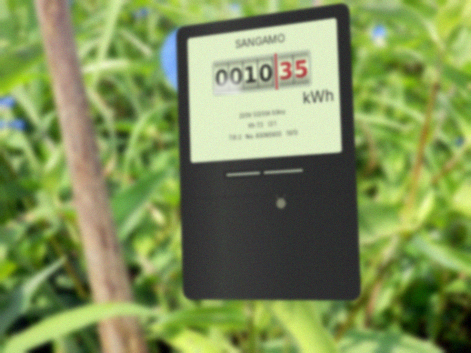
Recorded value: 10.35
